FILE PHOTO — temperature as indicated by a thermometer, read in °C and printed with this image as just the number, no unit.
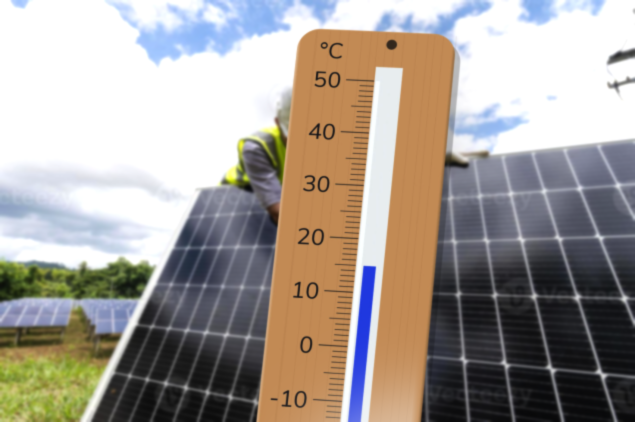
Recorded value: 15
